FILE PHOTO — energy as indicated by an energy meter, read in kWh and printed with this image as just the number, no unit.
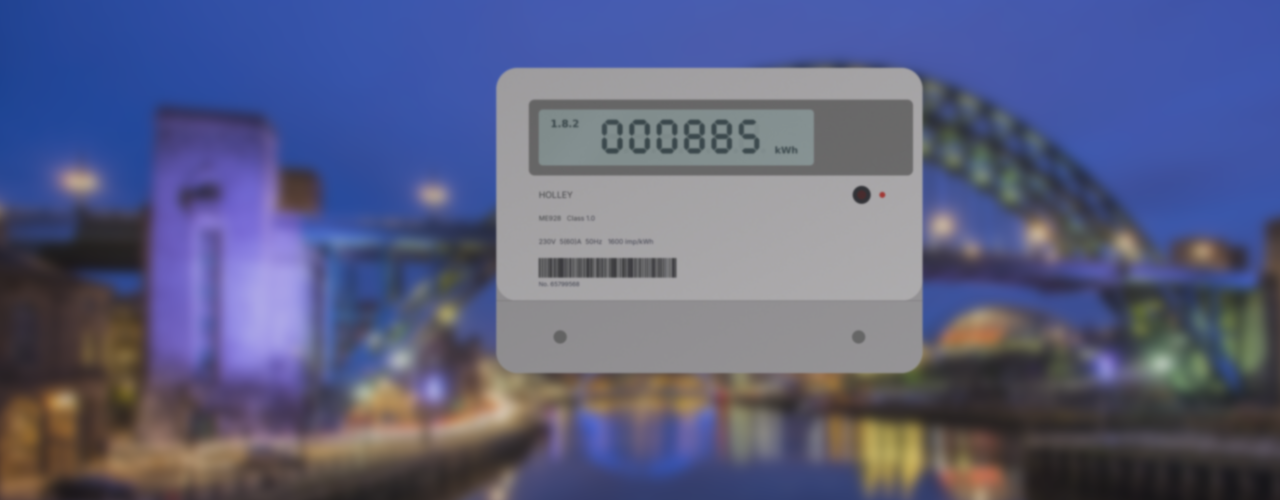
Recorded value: 885
